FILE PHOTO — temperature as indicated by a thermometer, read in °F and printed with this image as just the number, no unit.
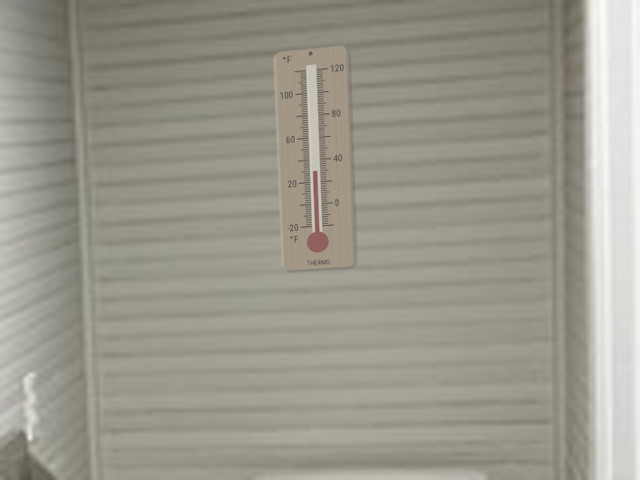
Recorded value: 30
